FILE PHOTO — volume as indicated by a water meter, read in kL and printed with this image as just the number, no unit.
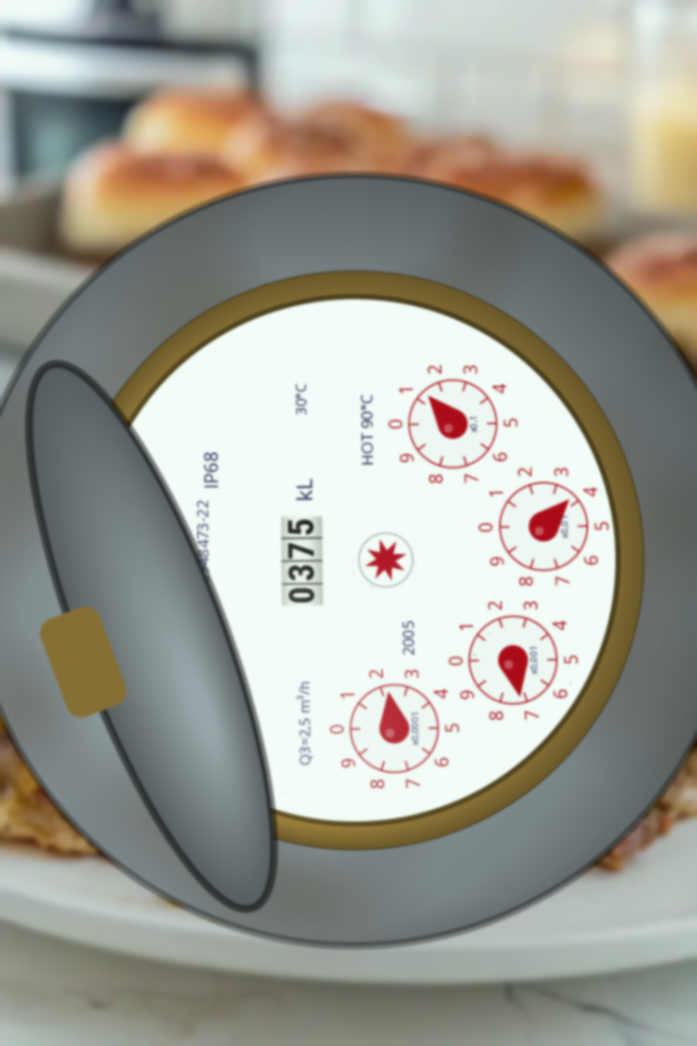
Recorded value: 375.1372
